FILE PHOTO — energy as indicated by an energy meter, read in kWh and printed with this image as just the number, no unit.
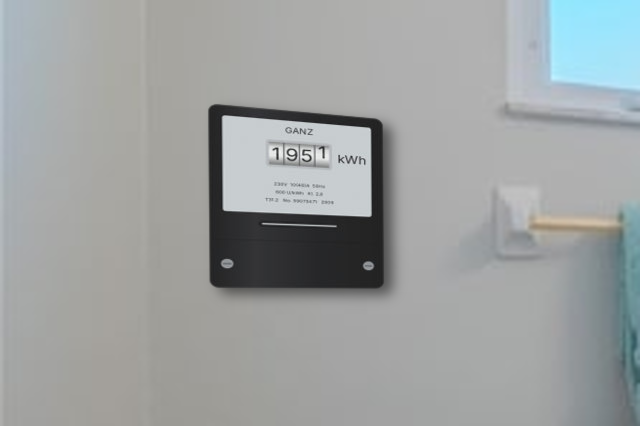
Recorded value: 1951
